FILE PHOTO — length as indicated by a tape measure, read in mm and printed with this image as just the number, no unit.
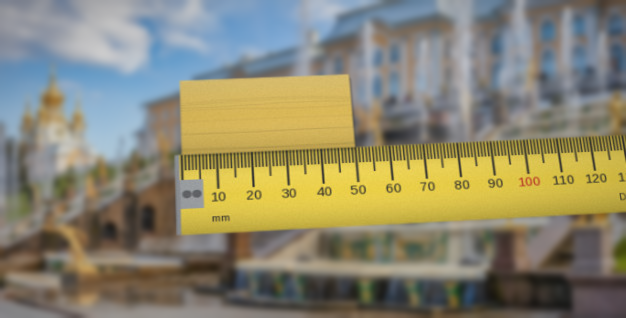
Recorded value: 50
